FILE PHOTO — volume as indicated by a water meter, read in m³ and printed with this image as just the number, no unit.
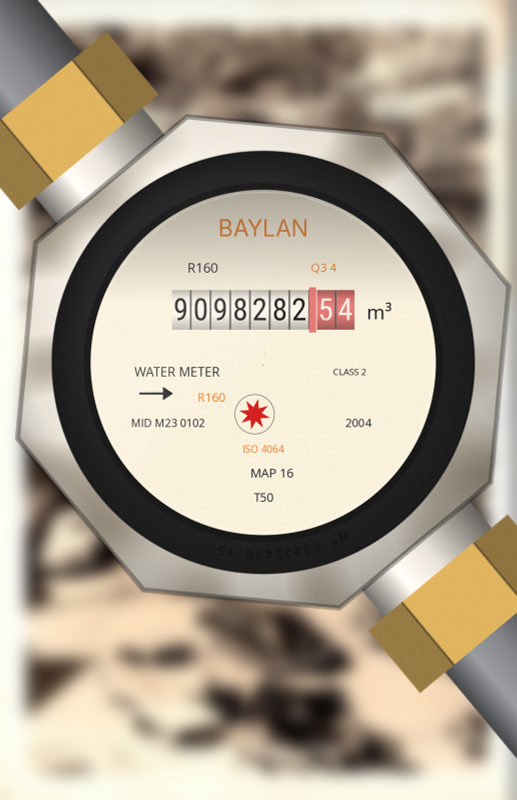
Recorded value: 9098282.54
